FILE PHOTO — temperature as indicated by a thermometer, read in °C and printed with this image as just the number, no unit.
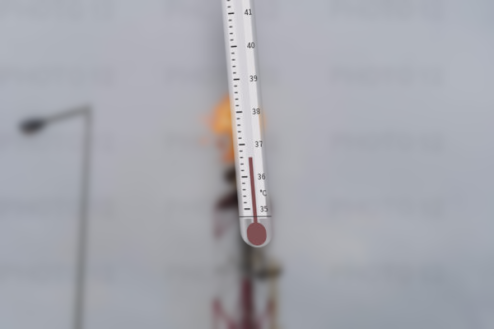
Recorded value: 36.6
